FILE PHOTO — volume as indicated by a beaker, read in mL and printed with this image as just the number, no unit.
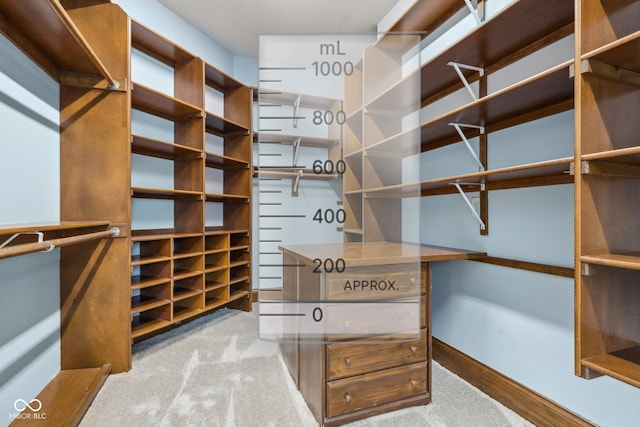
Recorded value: 50
